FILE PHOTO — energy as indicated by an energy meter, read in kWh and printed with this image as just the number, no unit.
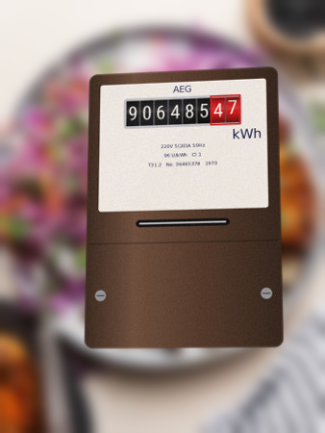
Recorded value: 906485.47
